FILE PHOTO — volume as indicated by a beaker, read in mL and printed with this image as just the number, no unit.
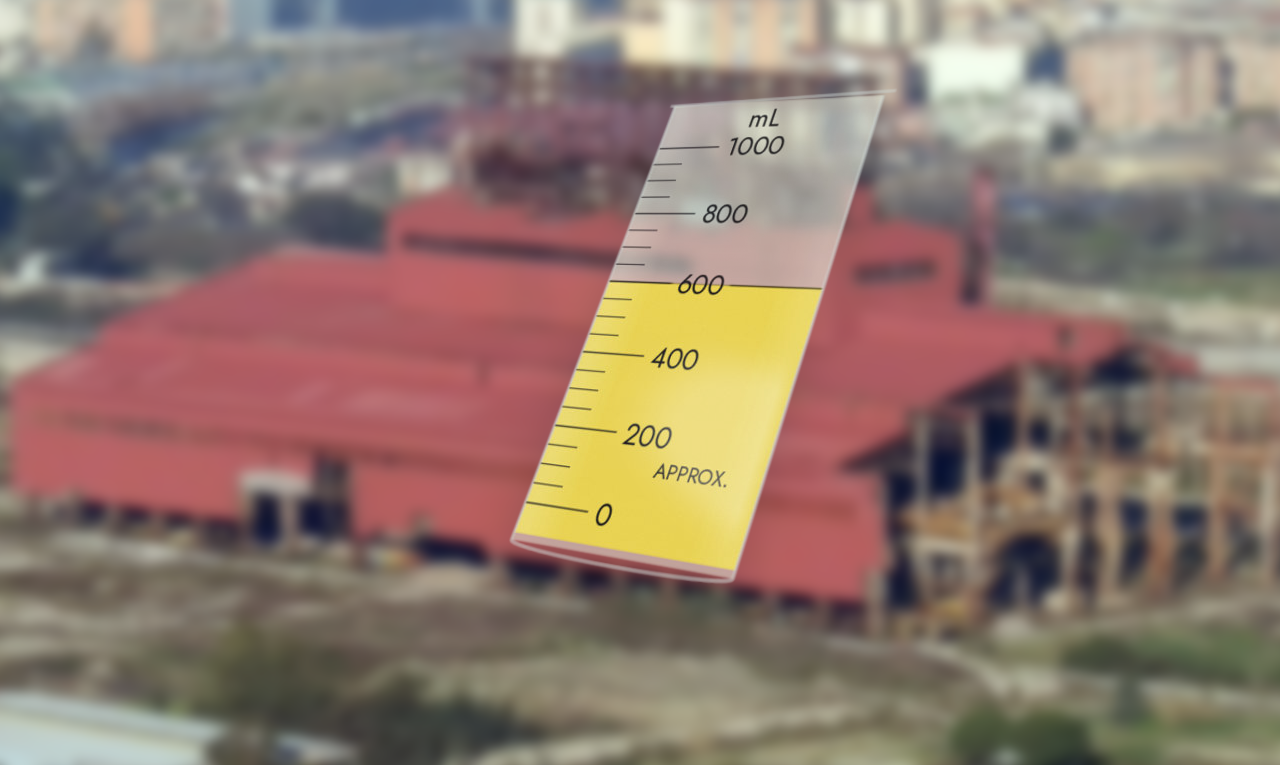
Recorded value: 600
